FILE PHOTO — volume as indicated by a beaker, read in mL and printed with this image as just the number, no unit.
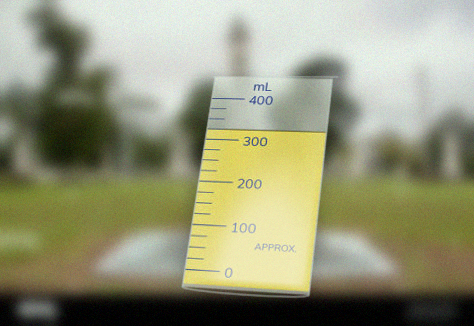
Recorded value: 325
